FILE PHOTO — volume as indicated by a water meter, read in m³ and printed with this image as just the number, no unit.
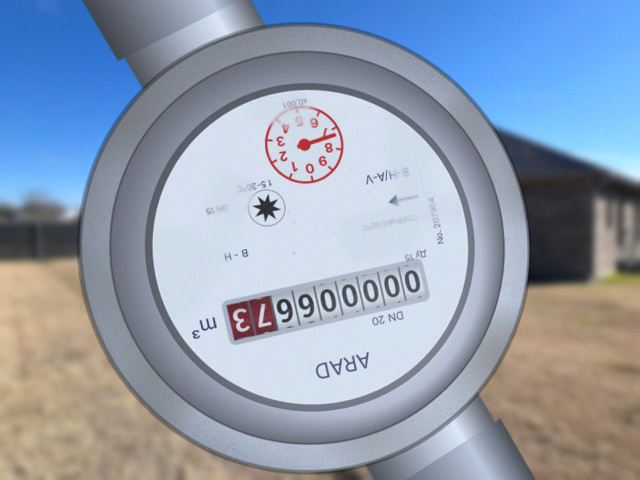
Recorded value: 66.737
